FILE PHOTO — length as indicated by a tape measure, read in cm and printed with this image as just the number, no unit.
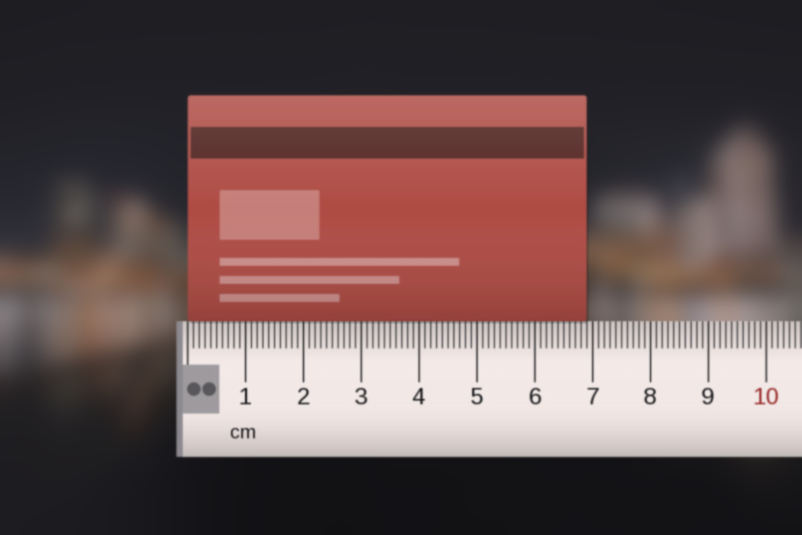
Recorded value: 6.9
